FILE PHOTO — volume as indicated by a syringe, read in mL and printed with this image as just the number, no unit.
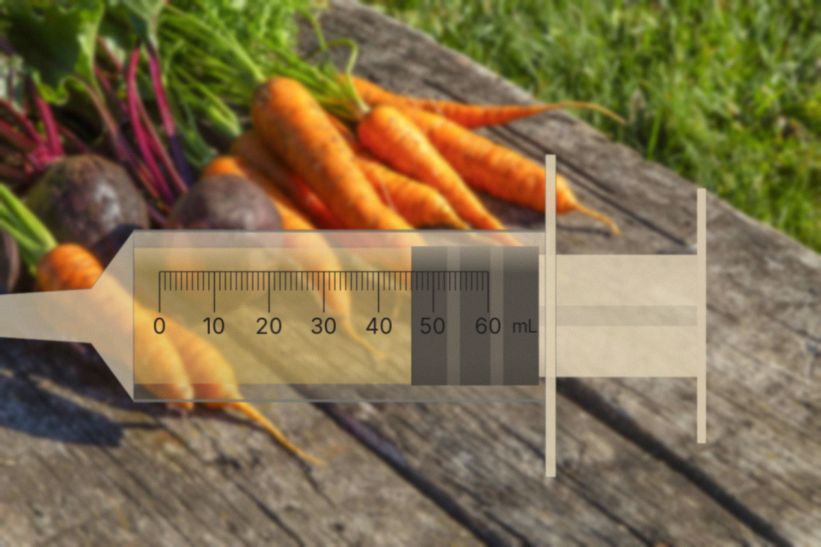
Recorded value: 46
